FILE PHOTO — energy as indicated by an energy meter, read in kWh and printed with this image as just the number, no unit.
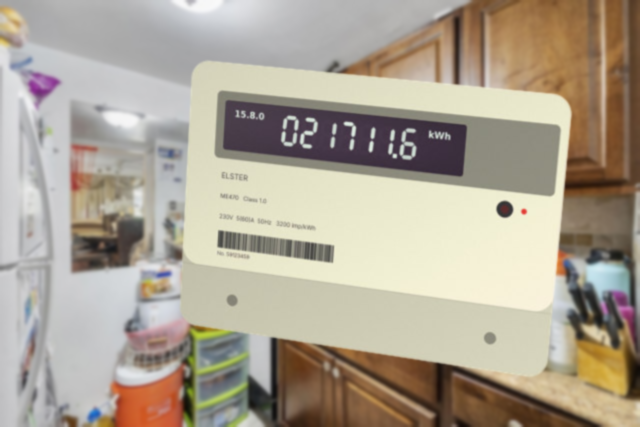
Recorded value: 21711.6
